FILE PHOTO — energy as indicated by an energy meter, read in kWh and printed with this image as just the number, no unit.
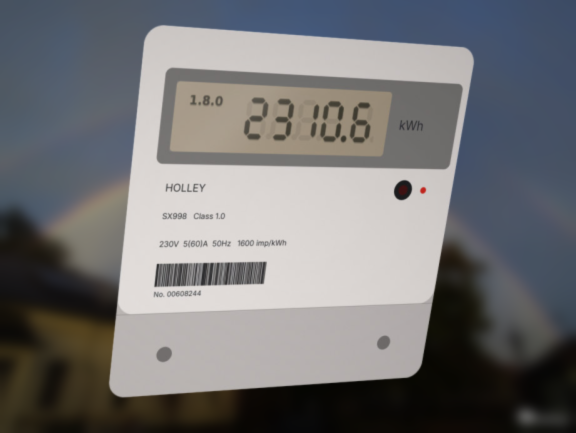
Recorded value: 2310.6
